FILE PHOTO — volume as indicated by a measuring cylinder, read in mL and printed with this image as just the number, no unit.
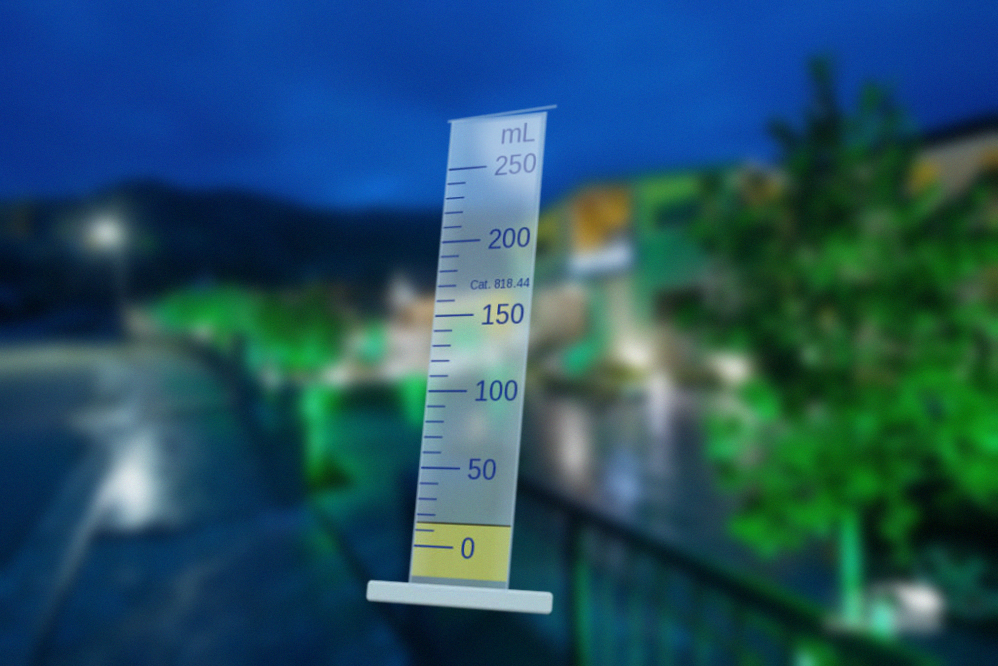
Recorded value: 15
